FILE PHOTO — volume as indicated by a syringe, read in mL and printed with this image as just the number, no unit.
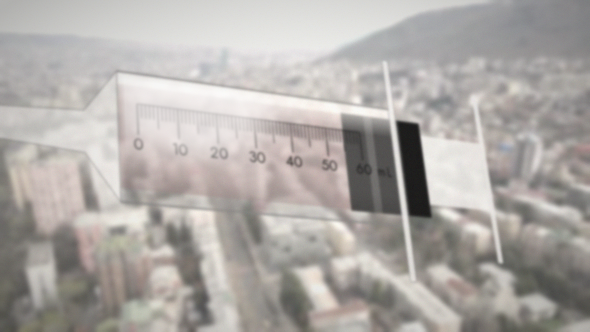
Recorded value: 55
